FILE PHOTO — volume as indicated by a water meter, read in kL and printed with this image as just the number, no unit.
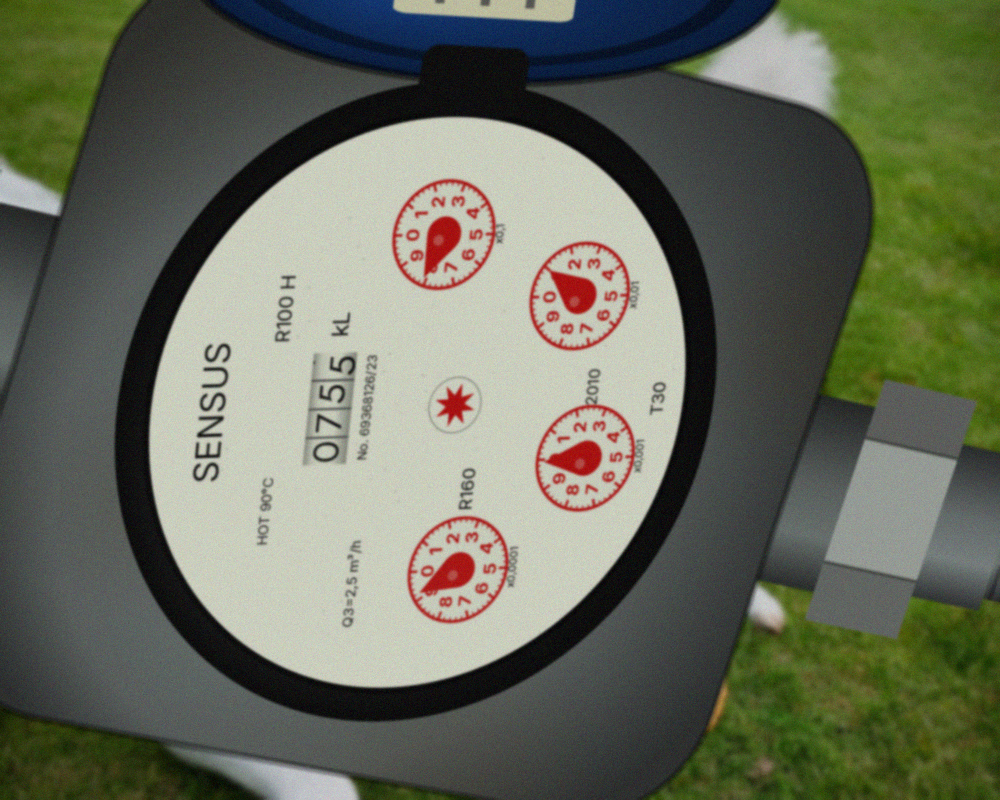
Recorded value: 754.8099
